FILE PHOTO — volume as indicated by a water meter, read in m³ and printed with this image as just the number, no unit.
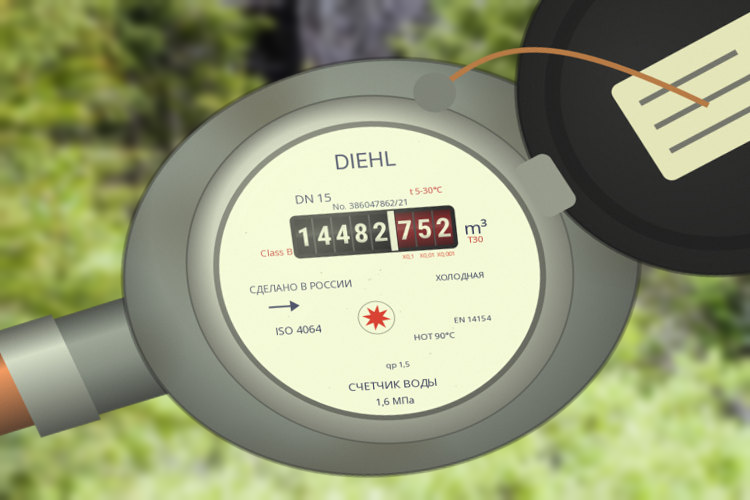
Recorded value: 14482.752
